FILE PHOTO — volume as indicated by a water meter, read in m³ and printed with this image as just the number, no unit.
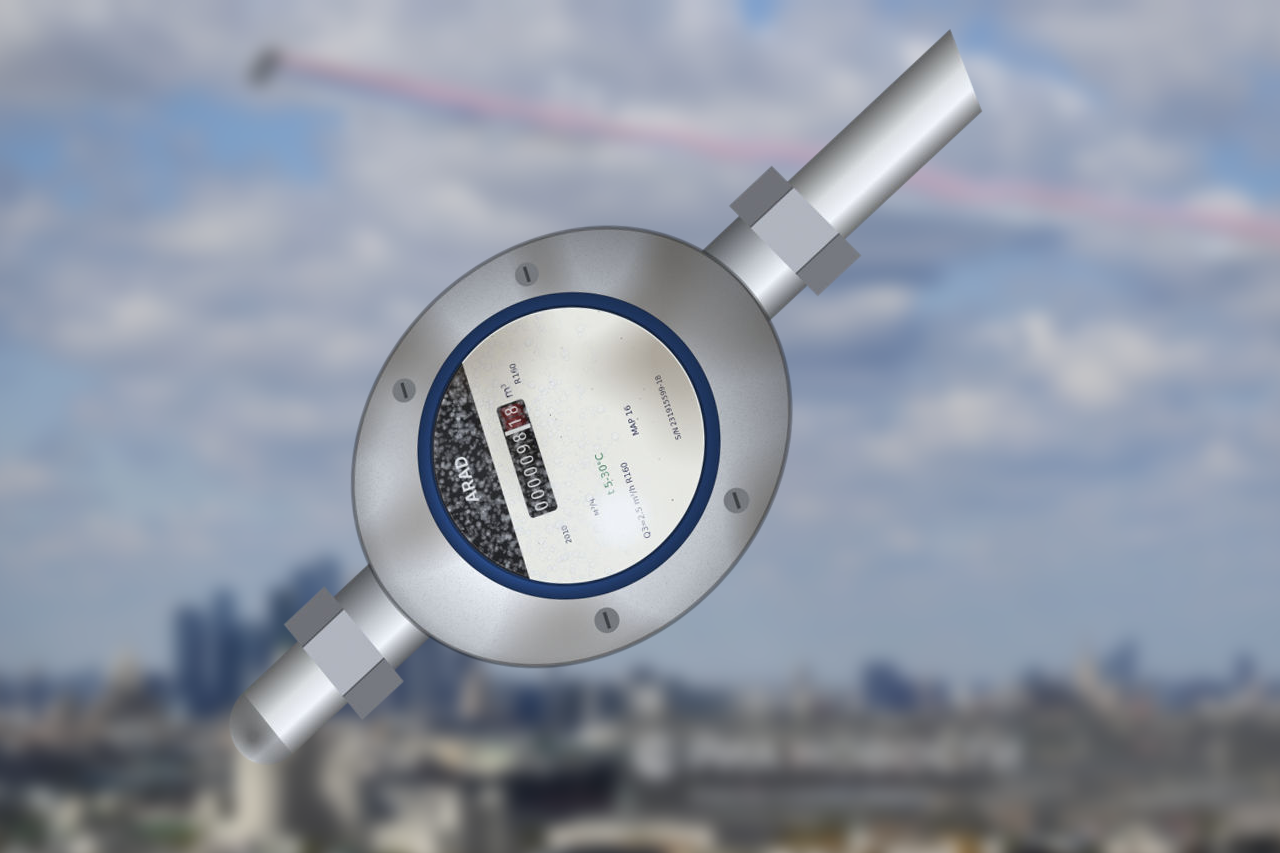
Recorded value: 98.18
